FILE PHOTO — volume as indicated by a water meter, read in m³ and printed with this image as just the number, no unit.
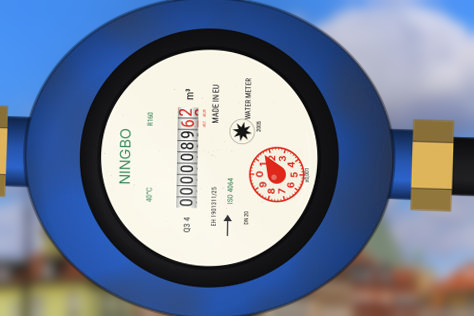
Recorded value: 89.621
